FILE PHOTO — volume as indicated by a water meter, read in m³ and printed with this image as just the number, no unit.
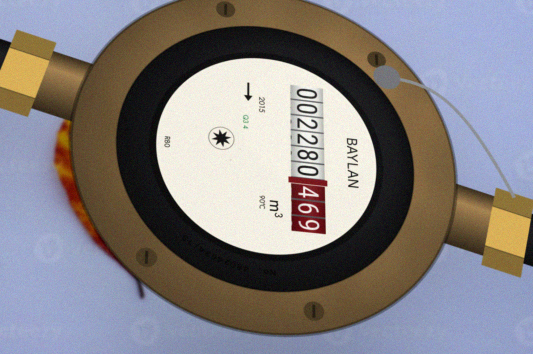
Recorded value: 2280.469
